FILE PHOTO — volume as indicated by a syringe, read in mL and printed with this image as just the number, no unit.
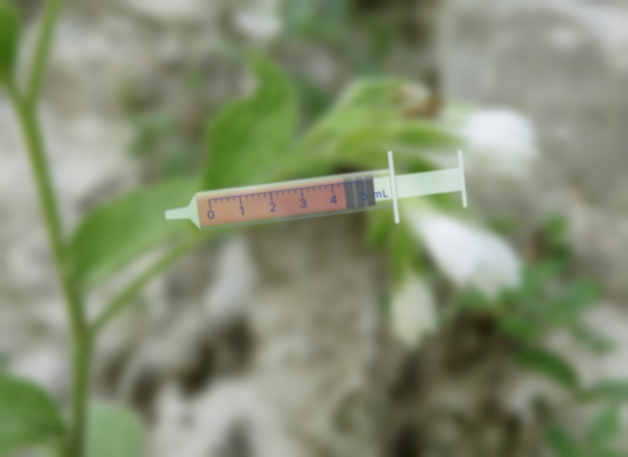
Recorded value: 4.4
